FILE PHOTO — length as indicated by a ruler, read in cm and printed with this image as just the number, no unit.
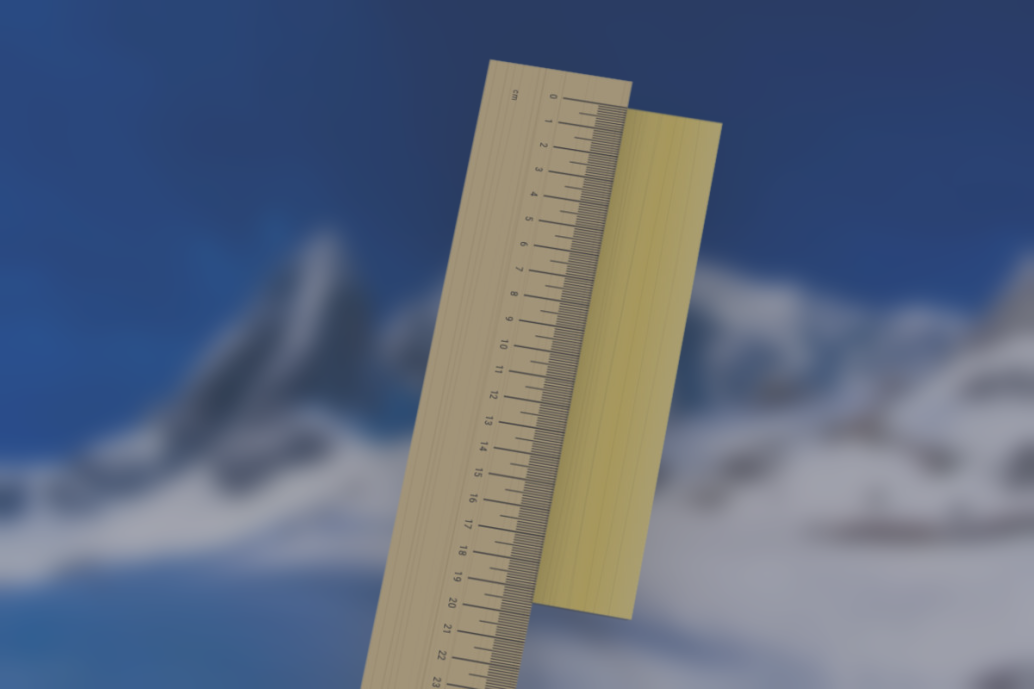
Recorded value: 19.5
